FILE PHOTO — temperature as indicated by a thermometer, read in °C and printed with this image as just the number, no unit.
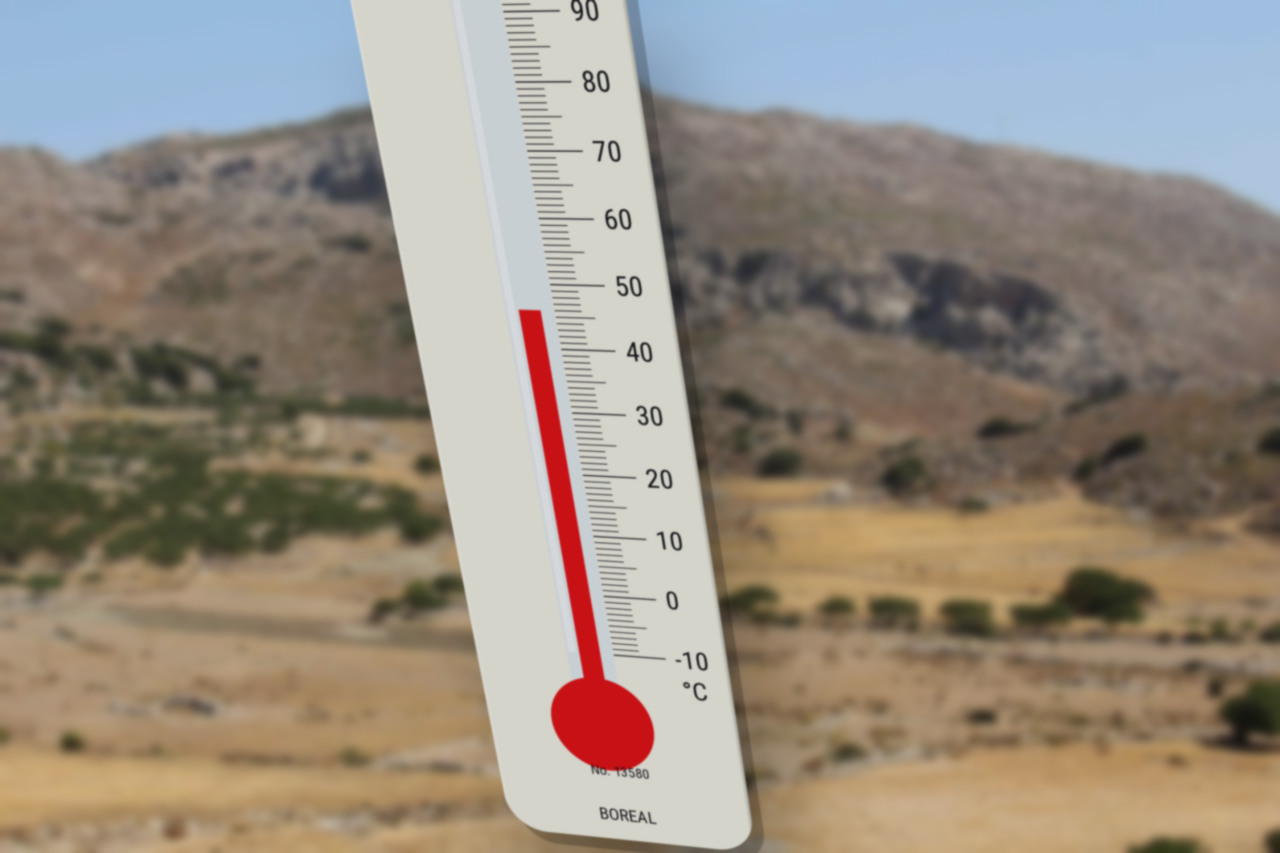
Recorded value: 46
